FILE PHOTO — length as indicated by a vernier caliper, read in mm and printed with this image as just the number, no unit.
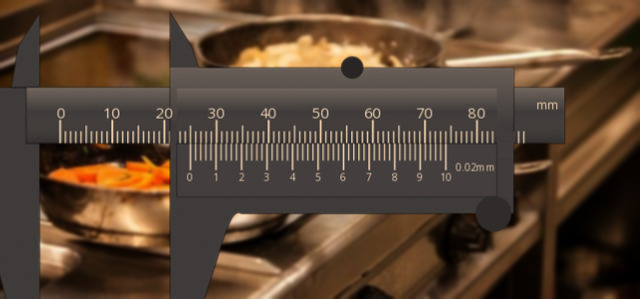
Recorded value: 25.0
